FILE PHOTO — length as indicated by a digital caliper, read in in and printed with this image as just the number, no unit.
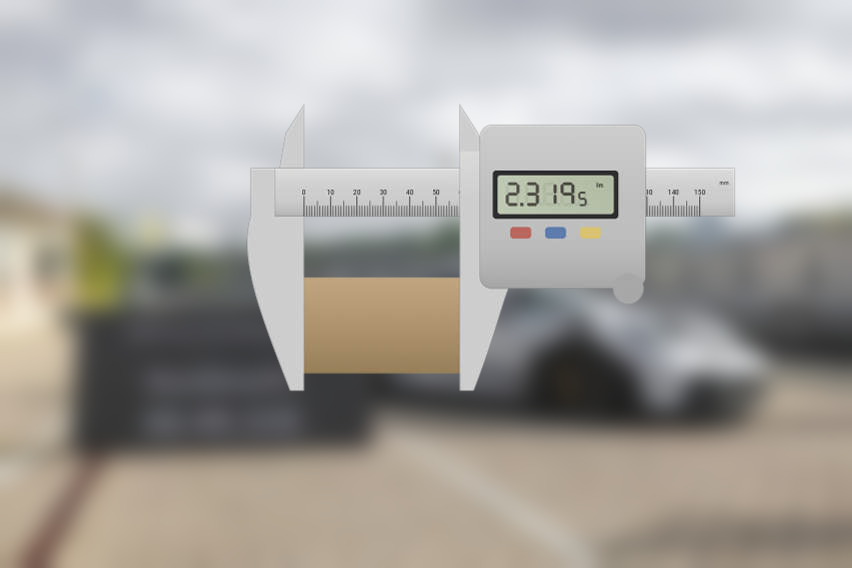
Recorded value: 2.3195
